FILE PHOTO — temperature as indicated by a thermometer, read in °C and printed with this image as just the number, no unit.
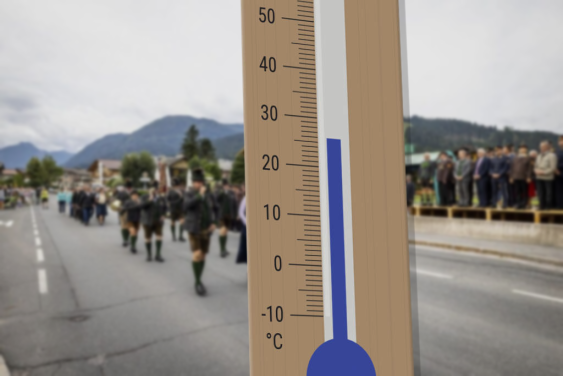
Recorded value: 26
